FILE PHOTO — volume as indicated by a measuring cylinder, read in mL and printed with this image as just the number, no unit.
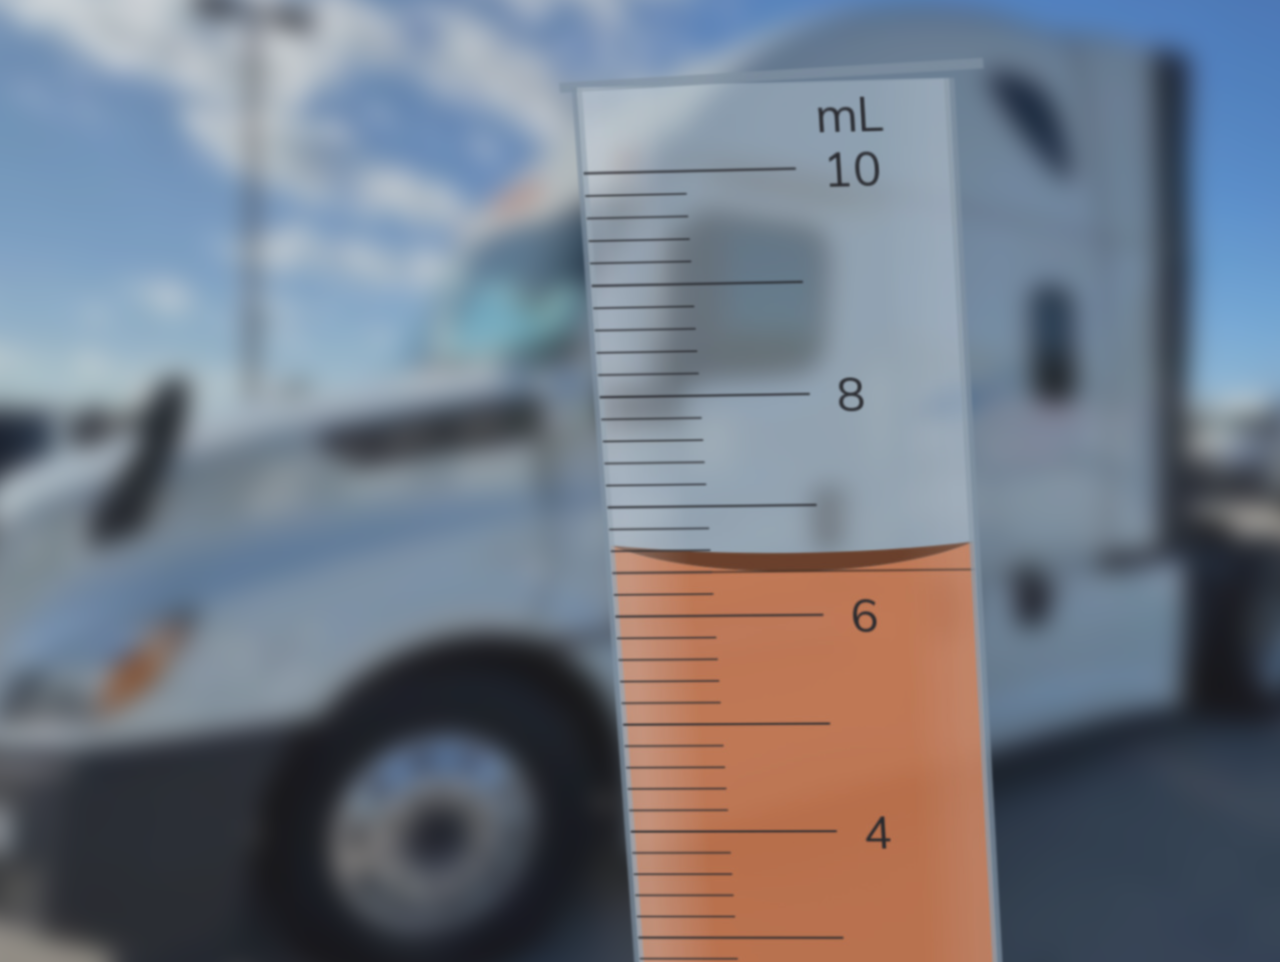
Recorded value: 6.4
